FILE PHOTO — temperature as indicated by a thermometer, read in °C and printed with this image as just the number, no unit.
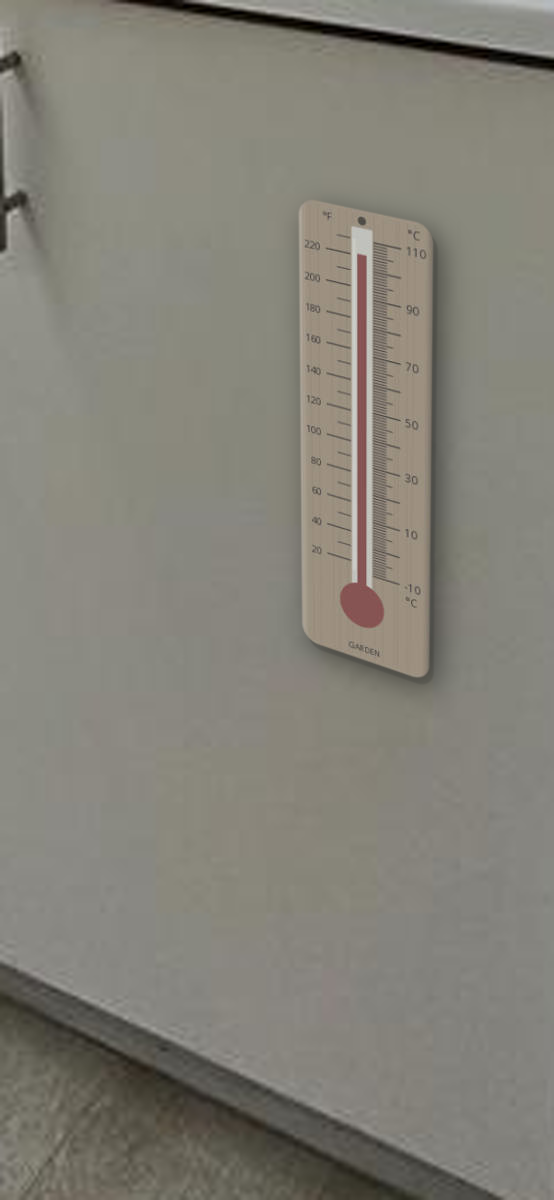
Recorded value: 105
